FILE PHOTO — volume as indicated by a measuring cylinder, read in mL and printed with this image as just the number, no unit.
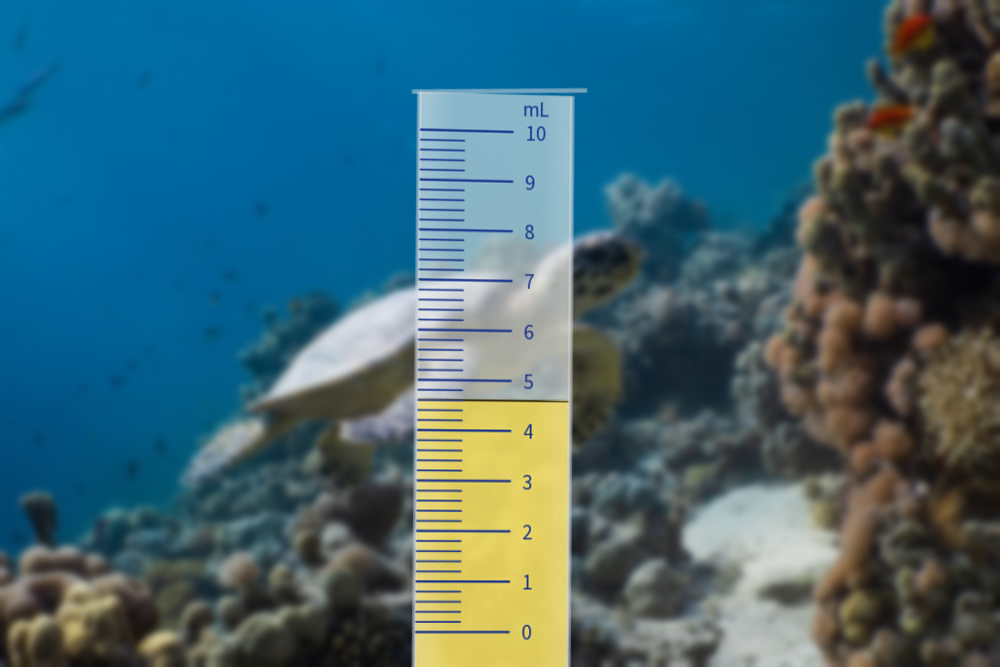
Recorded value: 4.6
